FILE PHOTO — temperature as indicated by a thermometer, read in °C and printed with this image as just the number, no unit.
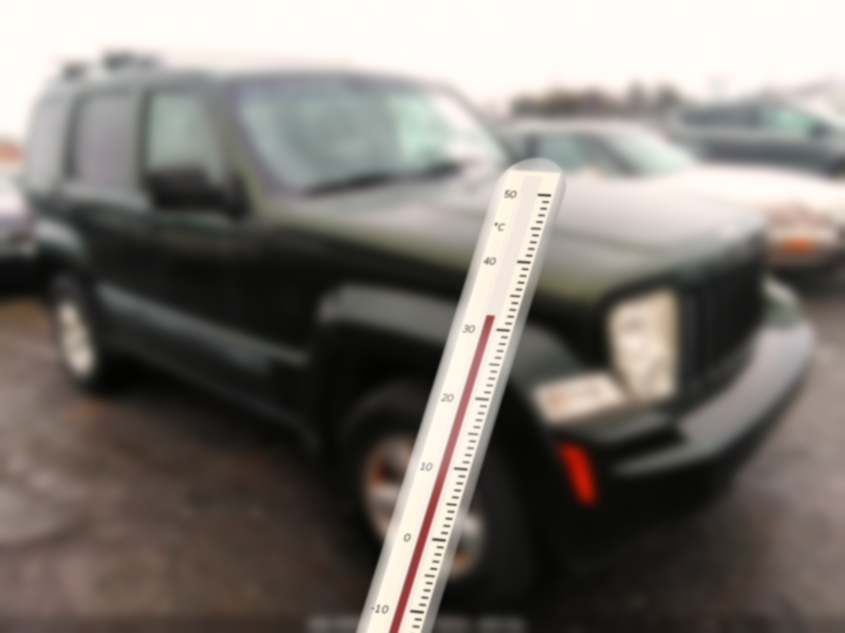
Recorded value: 32
